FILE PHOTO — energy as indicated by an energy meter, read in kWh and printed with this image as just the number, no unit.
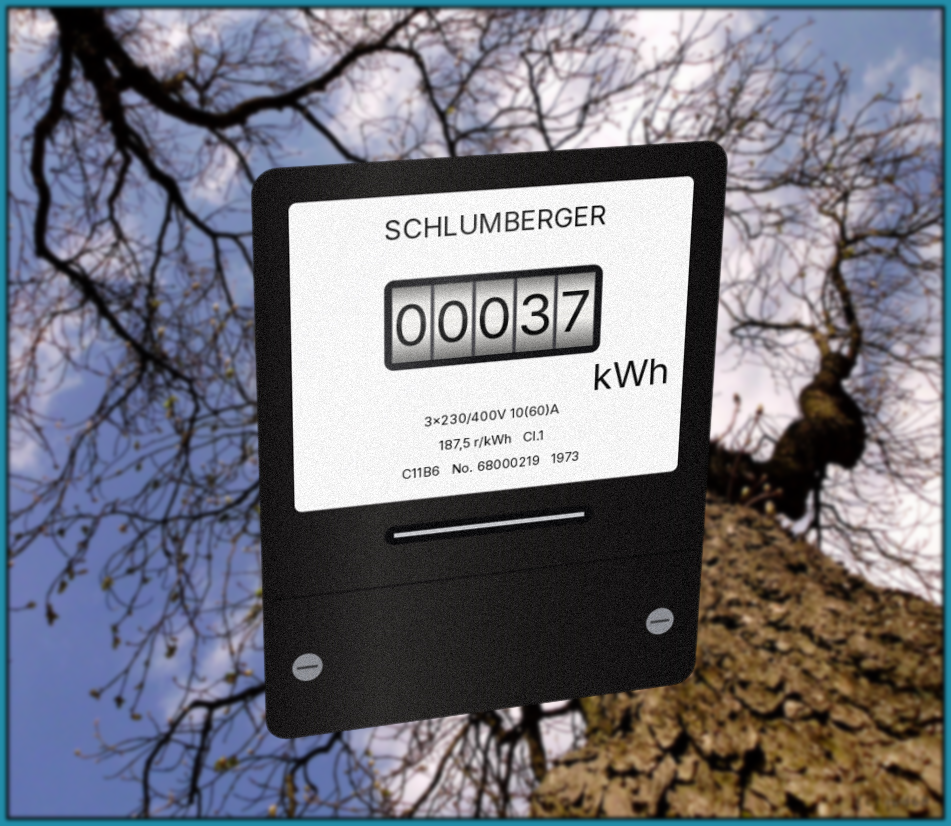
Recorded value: 37
